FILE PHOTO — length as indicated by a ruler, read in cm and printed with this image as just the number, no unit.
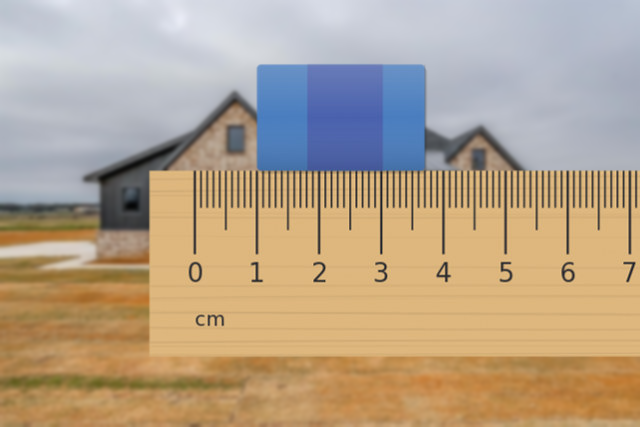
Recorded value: 2.7
